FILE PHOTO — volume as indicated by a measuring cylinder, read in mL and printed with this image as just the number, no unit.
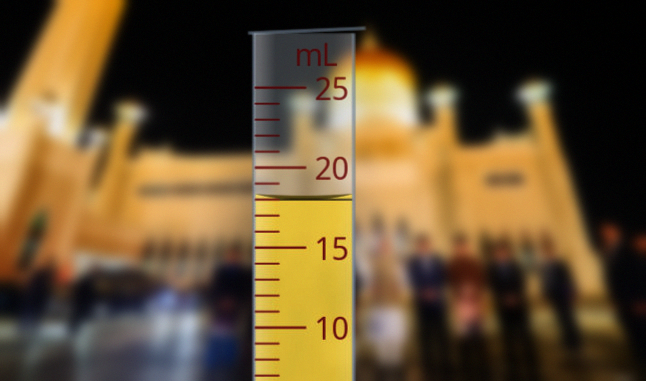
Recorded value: 18
